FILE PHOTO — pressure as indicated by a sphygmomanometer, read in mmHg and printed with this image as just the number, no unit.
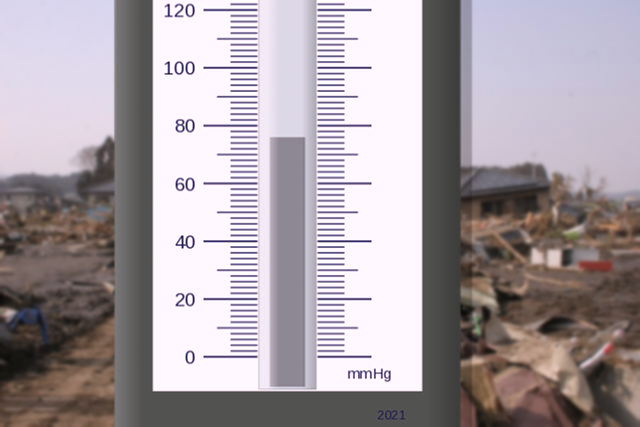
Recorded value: 76
